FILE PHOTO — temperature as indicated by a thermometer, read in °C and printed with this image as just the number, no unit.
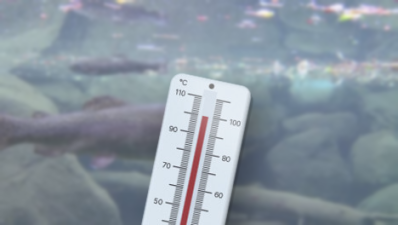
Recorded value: 100
